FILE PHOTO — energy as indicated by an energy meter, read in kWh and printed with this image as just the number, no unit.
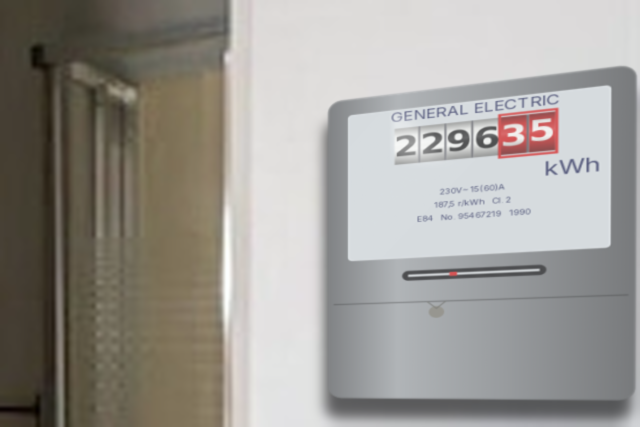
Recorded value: 2296.35
